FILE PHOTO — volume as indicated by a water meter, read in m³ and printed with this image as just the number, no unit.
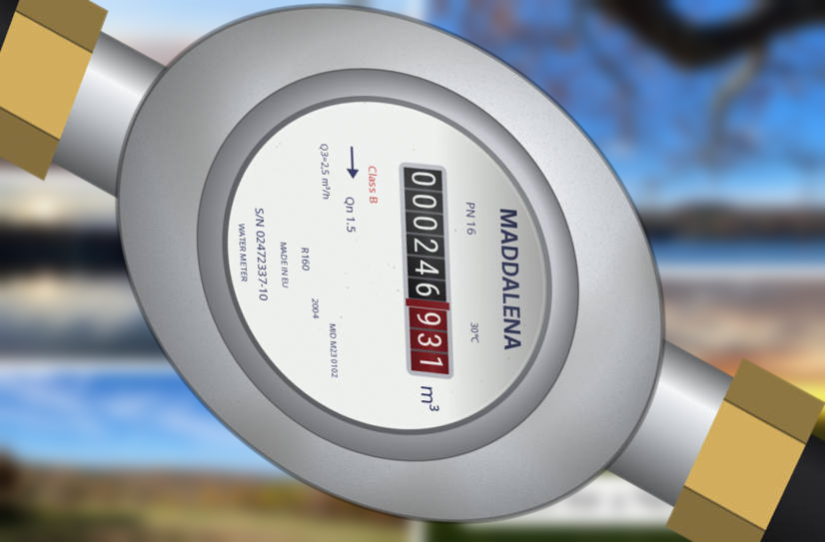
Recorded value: 246.931
